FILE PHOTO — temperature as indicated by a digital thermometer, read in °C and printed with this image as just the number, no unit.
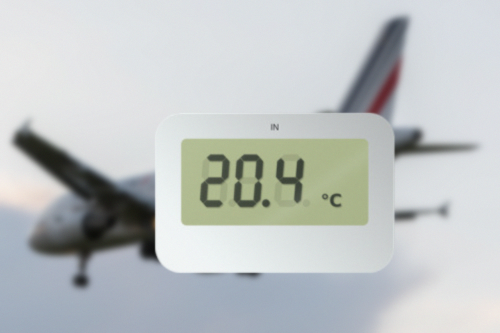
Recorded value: 20.4
